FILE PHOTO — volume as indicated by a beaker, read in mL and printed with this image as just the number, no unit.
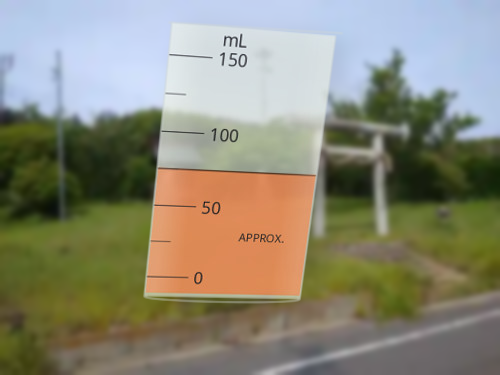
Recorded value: 75
